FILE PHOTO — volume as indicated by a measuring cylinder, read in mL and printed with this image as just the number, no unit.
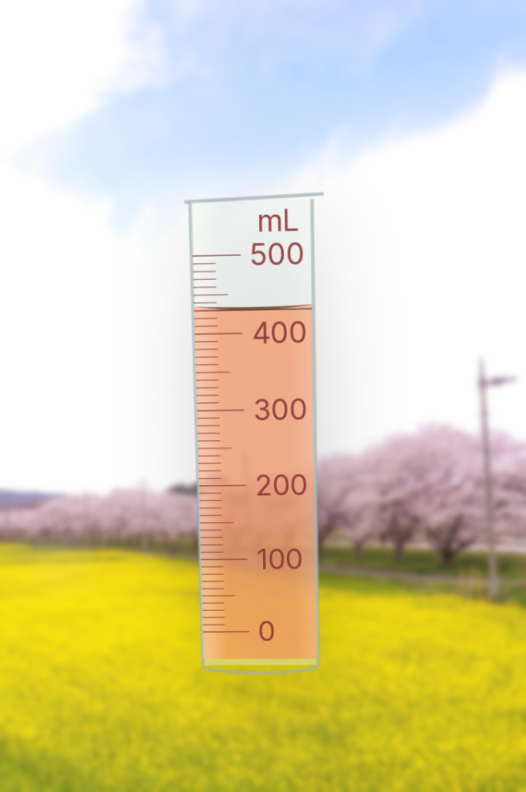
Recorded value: 430
